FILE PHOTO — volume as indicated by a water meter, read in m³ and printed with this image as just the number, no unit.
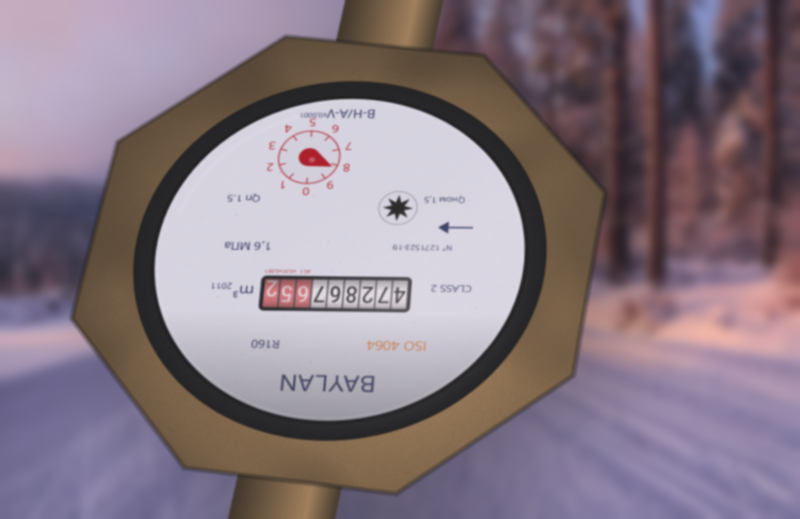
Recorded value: 472867.6518
